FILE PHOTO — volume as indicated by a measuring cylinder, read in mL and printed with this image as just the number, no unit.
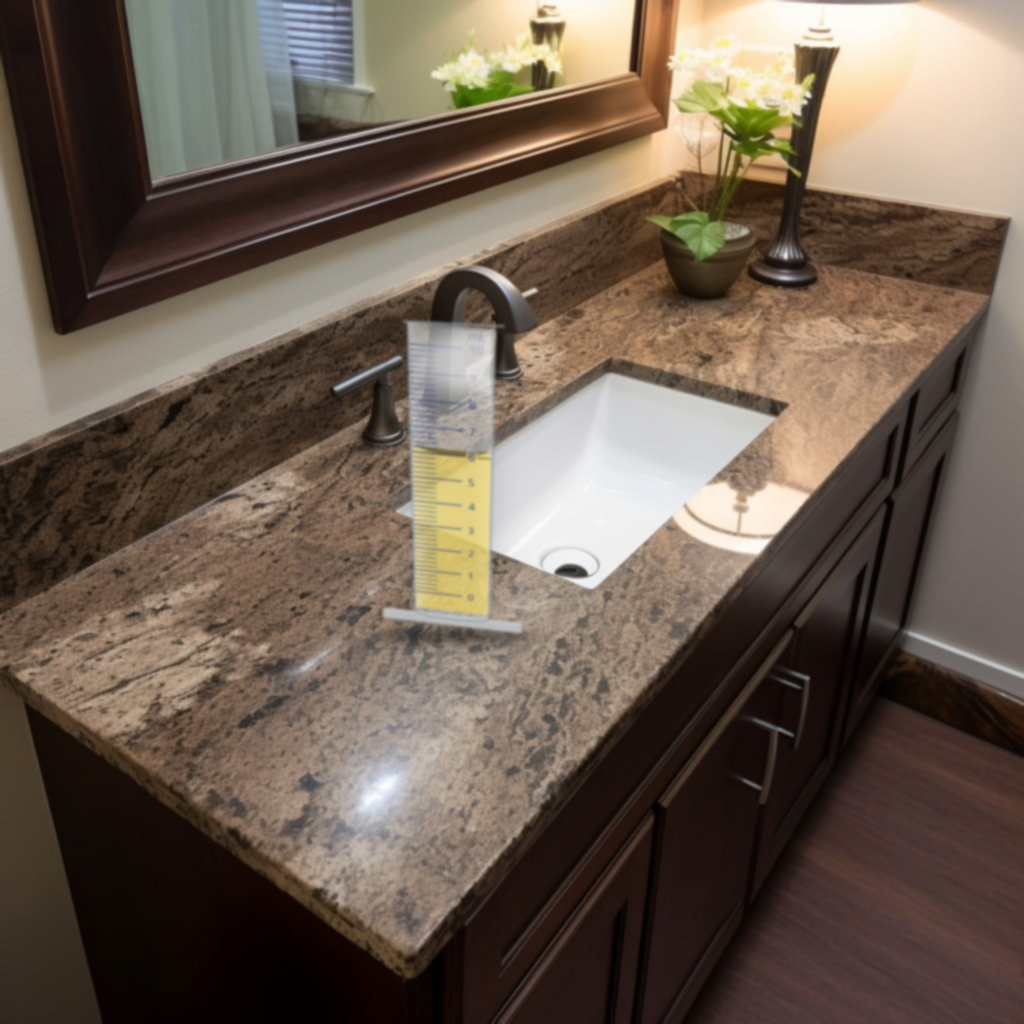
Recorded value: 6
